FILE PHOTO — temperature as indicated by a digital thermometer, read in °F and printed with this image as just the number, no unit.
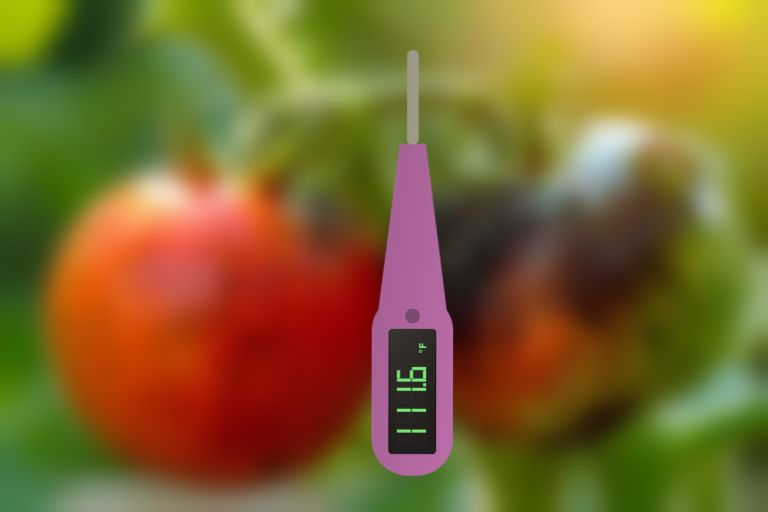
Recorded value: 111.6
